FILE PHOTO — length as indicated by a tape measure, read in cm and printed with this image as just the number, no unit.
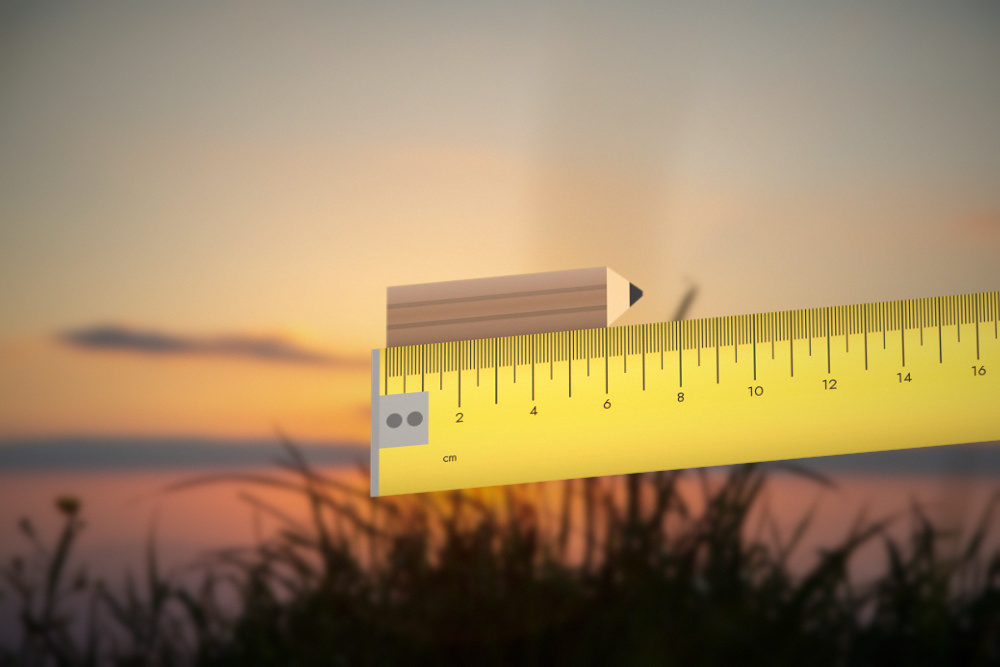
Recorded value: 7
